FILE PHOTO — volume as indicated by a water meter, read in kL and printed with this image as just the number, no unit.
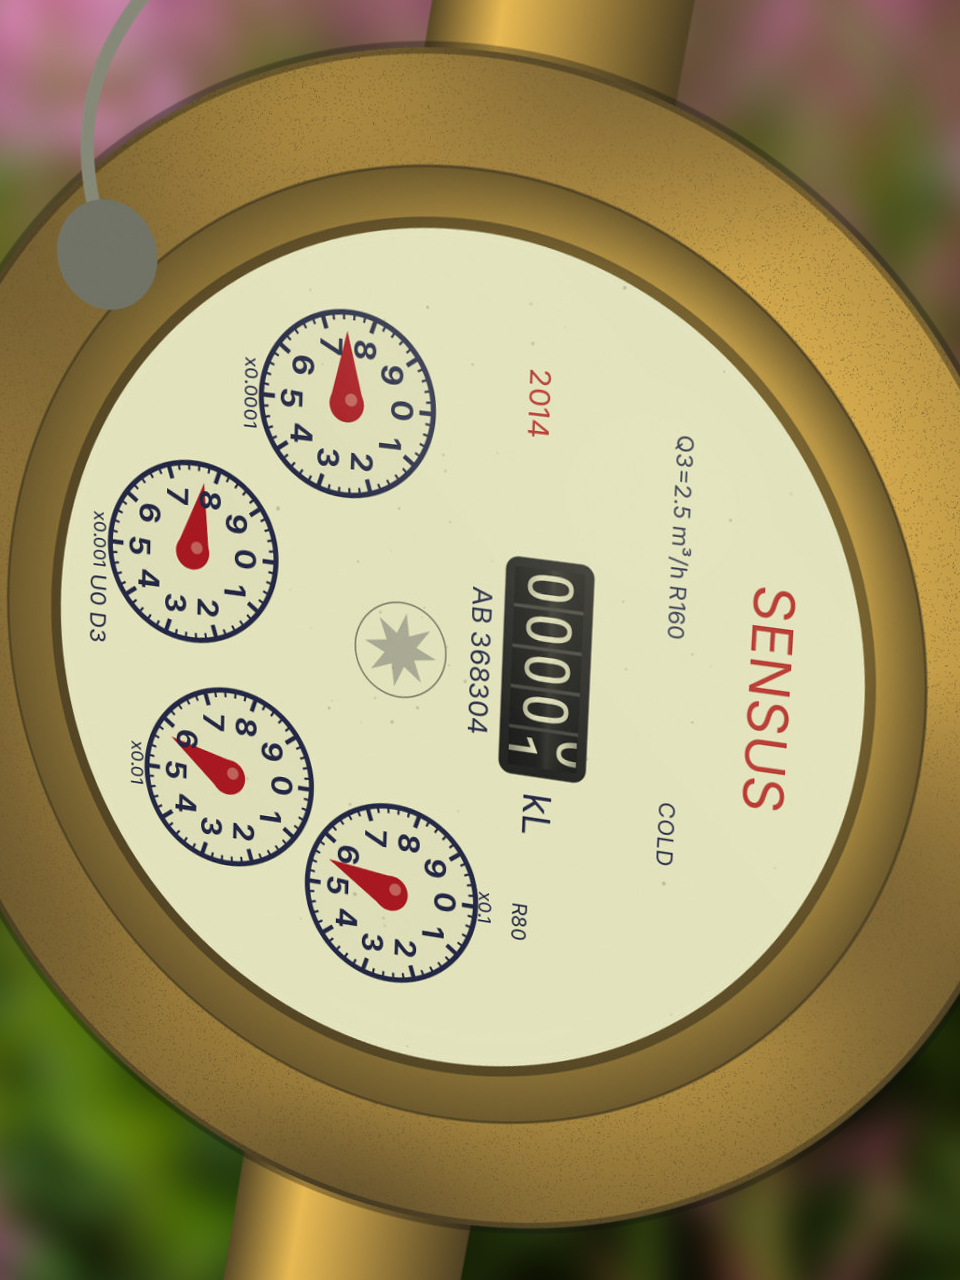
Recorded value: 0.5577
